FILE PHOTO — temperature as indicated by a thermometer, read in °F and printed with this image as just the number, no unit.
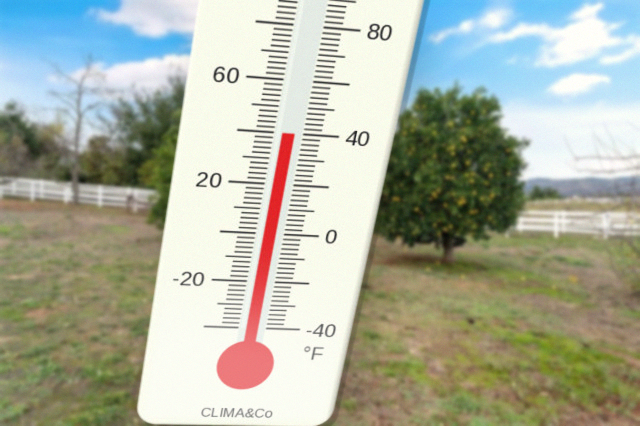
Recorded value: 40
